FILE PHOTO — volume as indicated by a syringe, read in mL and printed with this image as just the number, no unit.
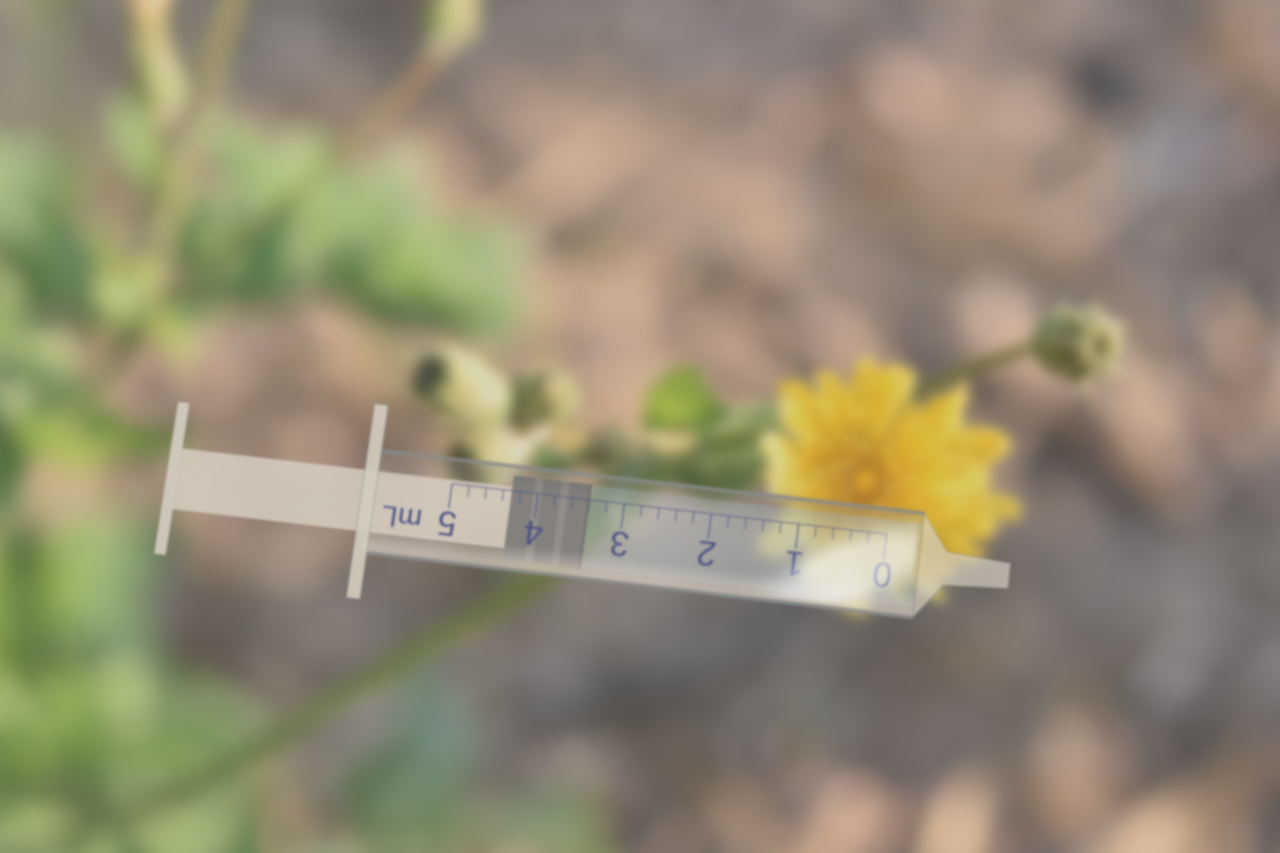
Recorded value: 3.4
